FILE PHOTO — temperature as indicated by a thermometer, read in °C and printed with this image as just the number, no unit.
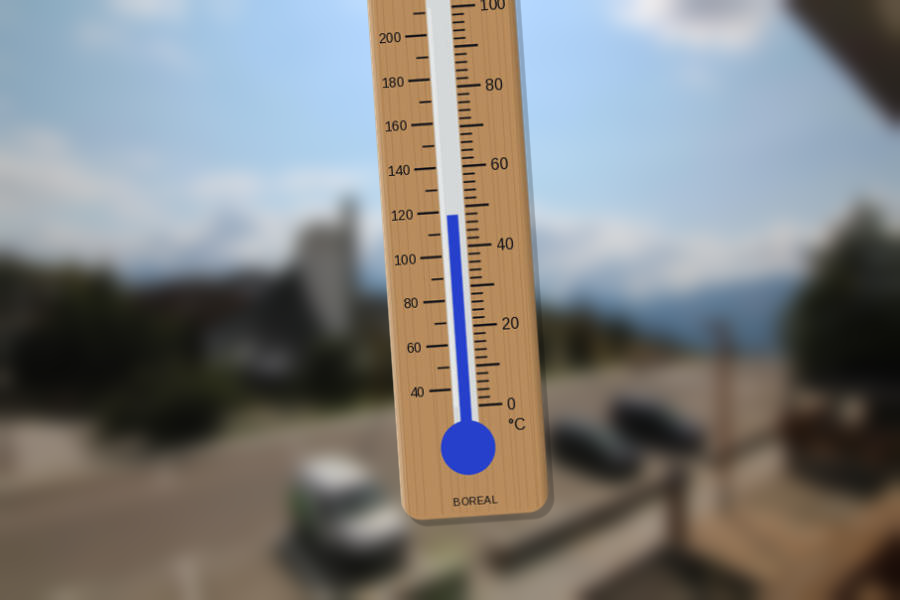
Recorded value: 48
